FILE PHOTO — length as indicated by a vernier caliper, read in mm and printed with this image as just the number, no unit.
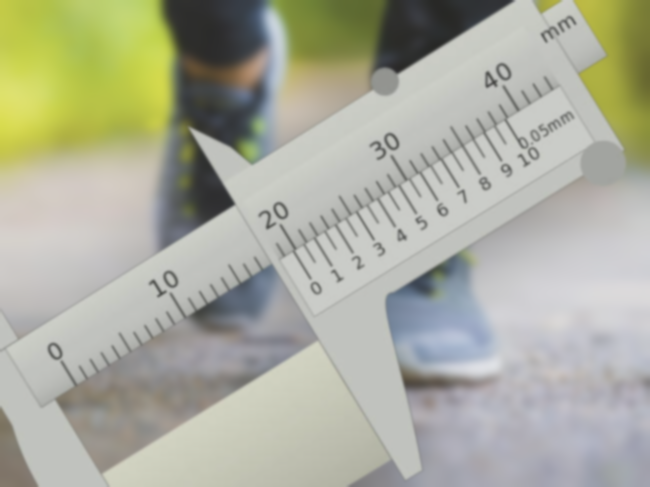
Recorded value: 19.8
